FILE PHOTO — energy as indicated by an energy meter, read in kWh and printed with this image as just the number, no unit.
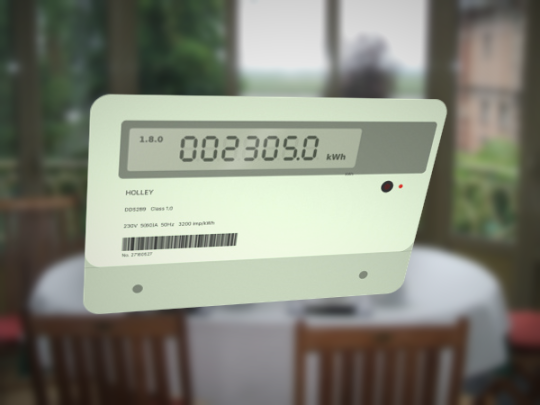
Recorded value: 2305.0
